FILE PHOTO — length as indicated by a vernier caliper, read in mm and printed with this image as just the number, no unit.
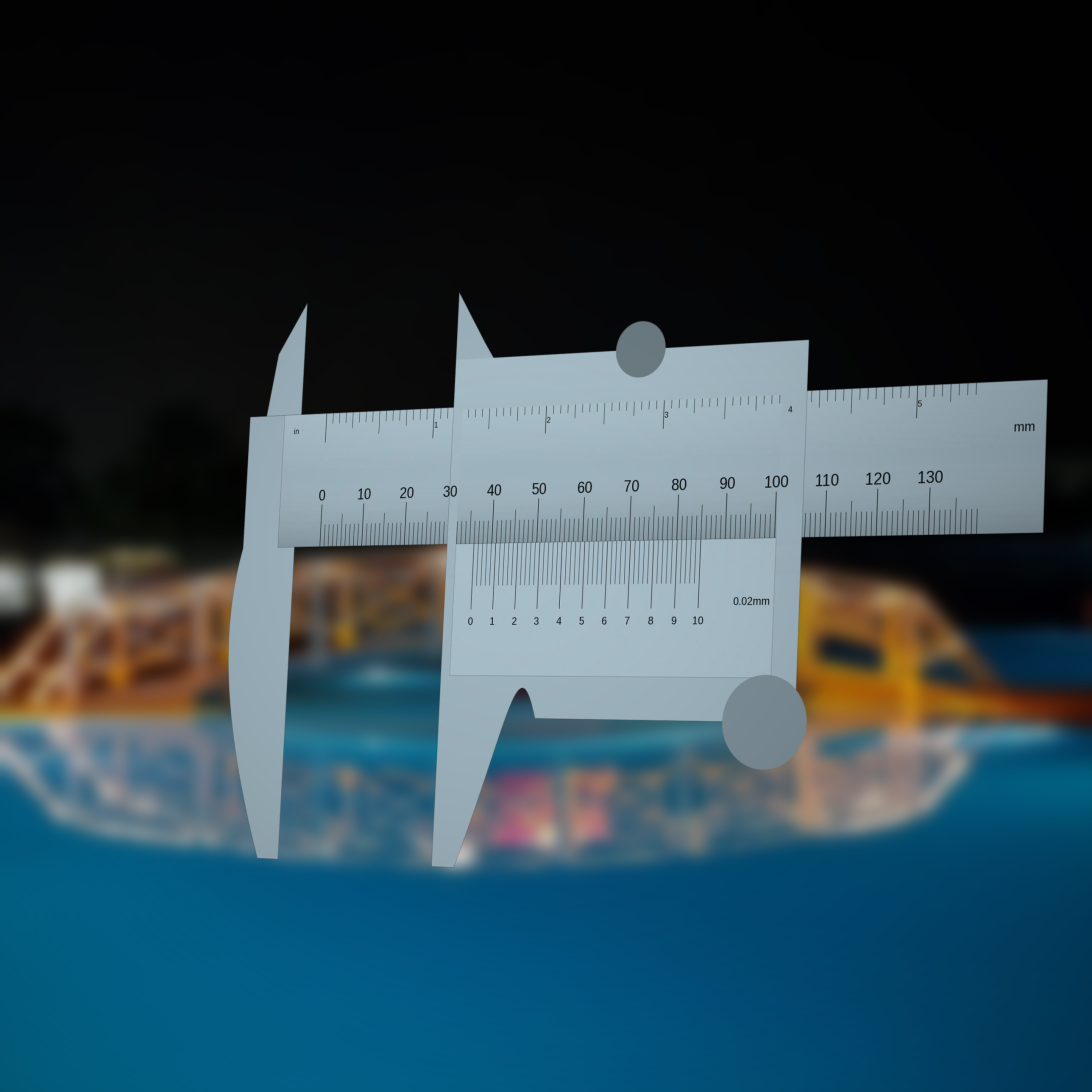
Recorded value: 36.0
